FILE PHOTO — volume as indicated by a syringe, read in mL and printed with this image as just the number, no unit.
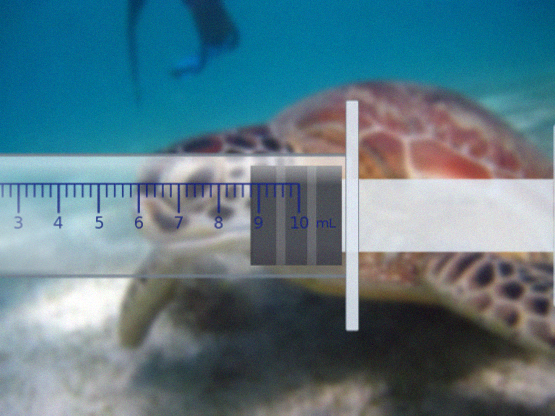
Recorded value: 8.8
